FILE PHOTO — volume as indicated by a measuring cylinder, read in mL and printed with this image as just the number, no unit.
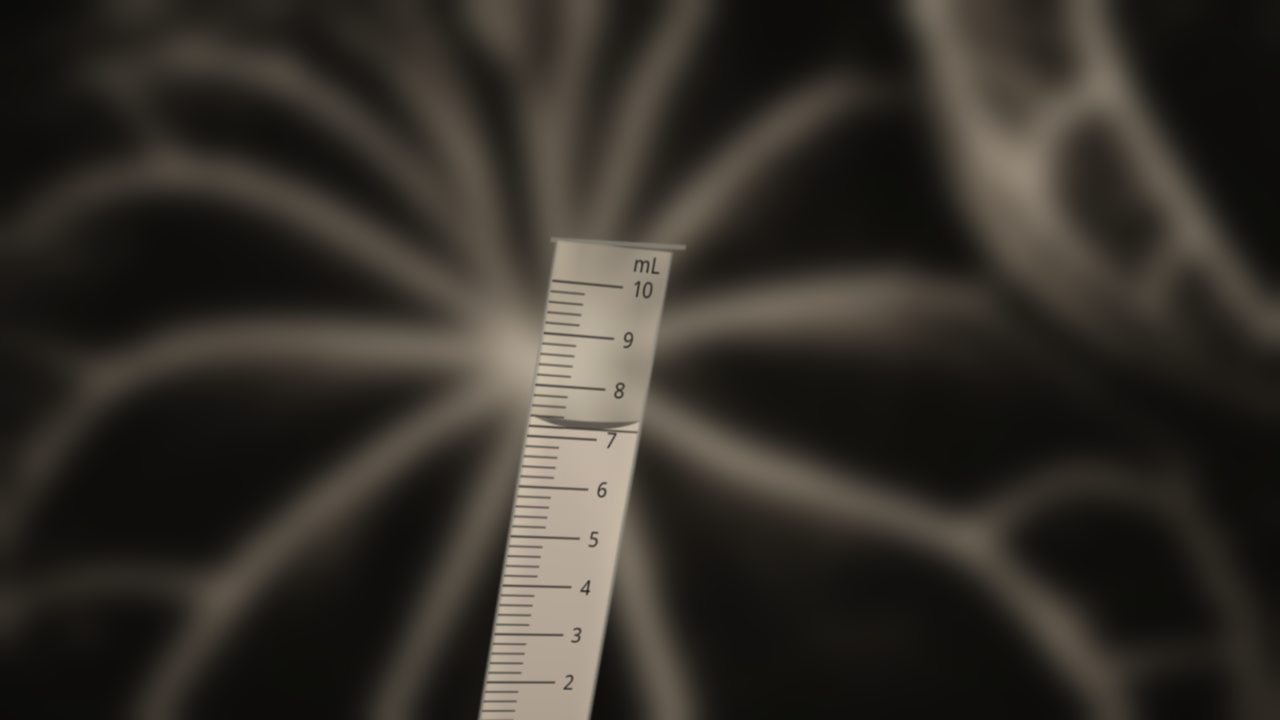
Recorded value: 7.2
